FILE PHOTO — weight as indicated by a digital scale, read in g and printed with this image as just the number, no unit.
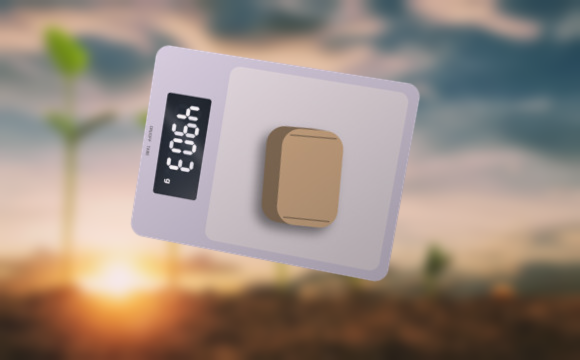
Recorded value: 4903
